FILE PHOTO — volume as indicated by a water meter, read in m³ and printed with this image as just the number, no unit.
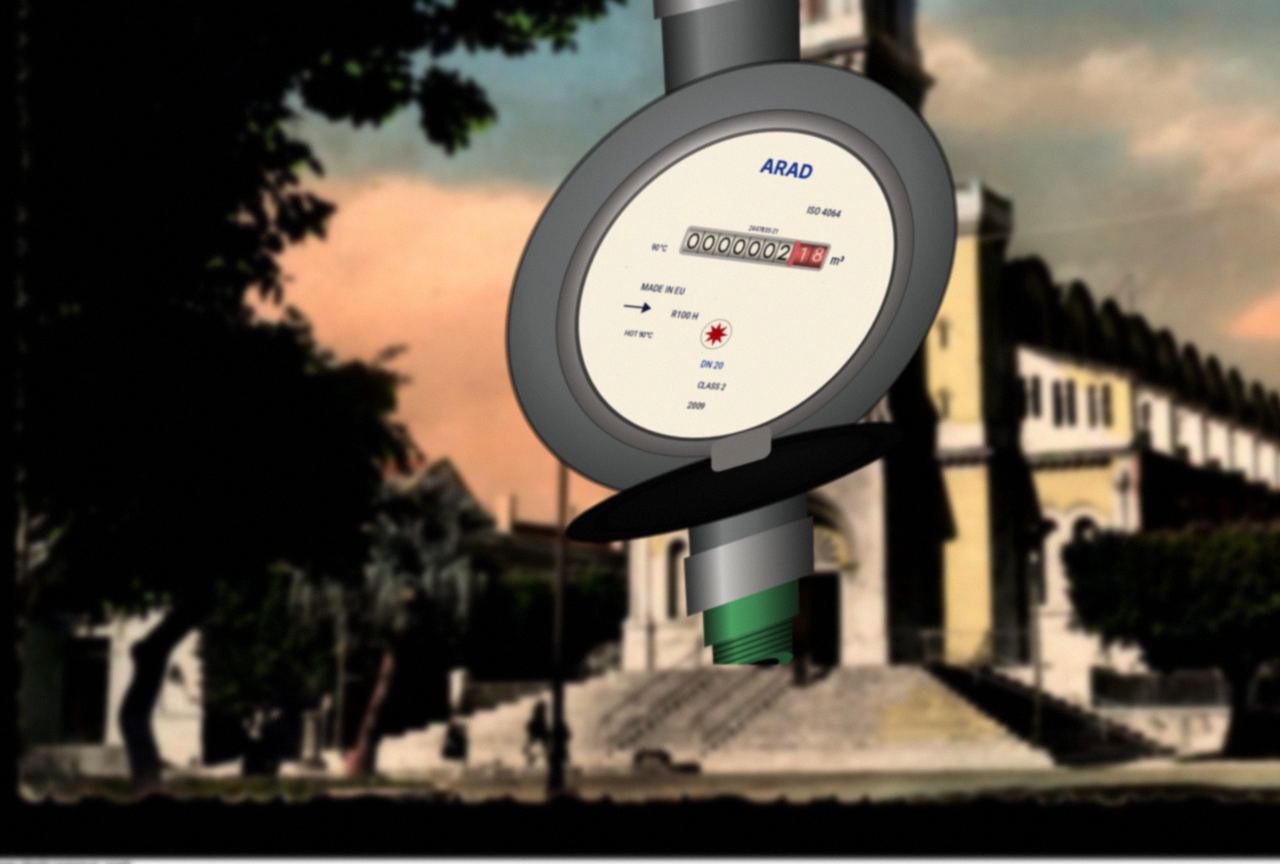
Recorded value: 2.18
